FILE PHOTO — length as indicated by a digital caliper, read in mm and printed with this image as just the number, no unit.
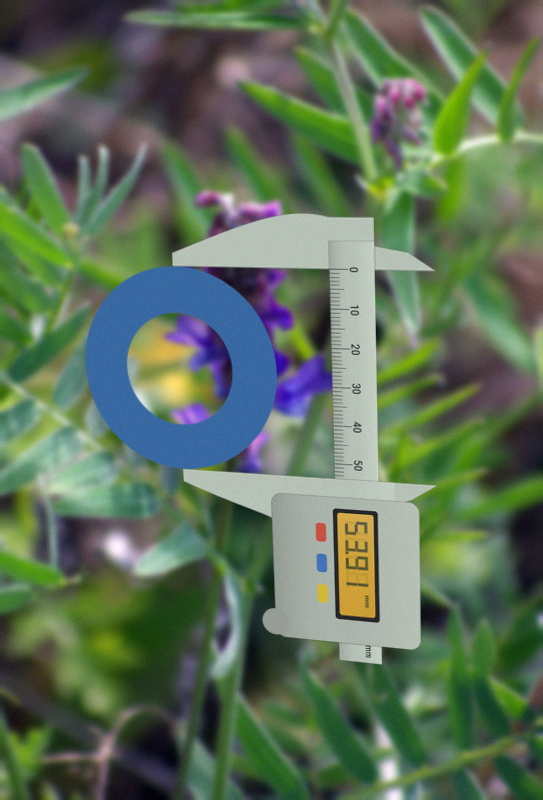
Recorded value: 53.91
